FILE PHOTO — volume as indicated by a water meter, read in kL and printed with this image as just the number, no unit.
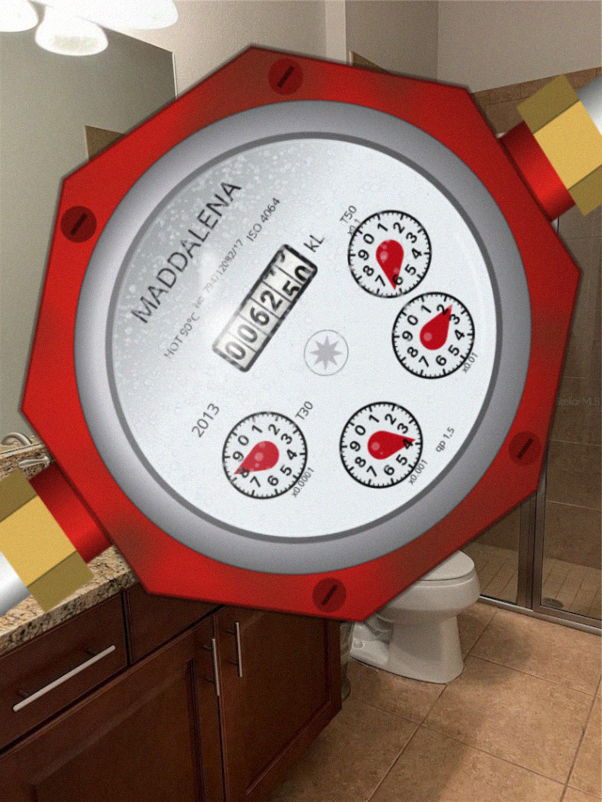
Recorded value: 6249.6238
